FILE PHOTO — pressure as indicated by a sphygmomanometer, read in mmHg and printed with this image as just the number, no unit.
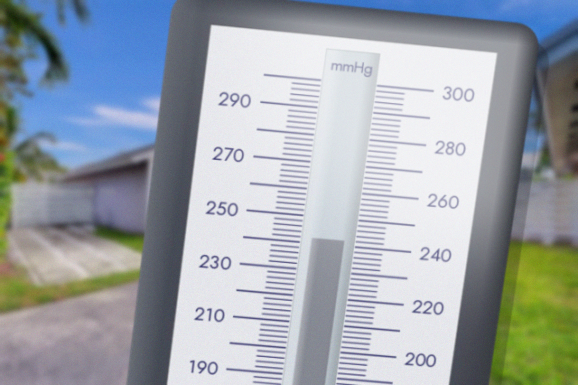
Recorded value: 242
